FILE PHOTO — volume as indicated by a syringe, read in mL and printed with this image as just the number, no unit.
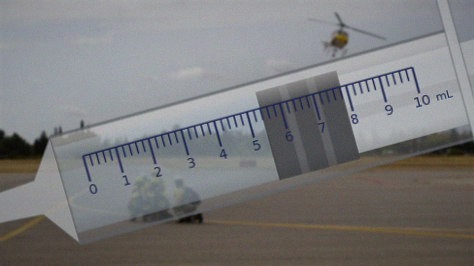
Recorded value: 5.4
